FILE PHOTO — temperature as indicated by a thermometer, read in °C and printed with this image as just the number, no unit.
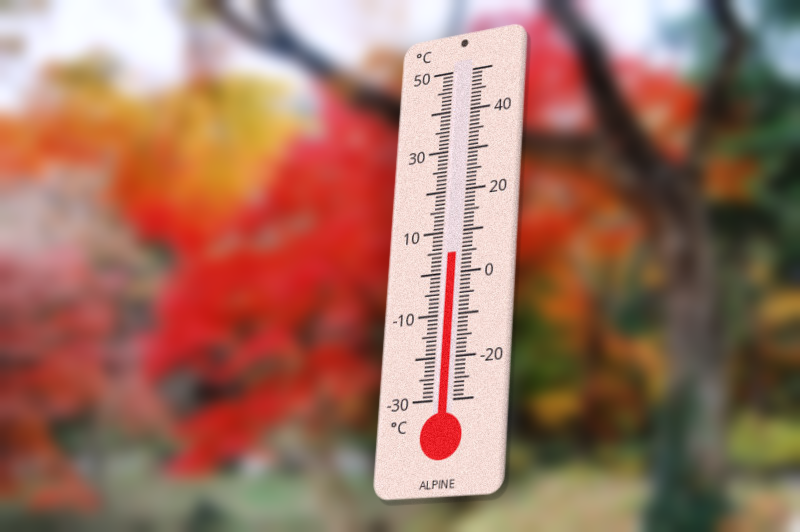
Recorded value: 5
